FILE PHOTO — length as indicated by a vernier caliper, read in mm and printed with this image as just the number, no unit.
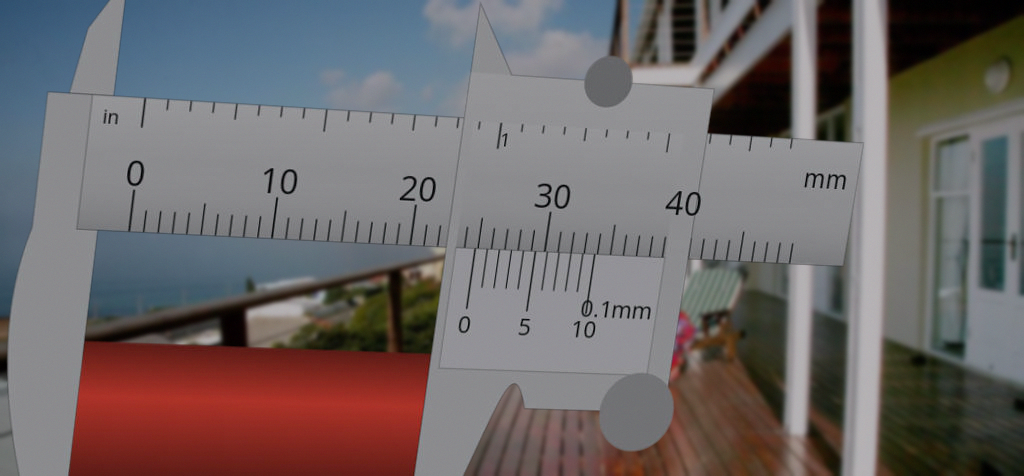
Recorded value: 24.8
